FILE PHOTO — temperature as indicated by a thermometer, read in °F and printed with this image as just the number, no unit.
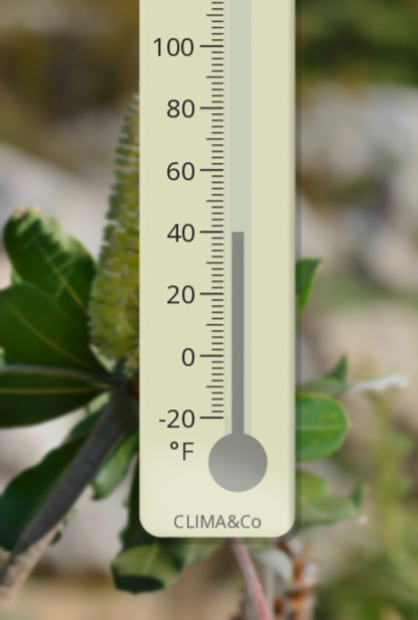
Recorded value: 40
